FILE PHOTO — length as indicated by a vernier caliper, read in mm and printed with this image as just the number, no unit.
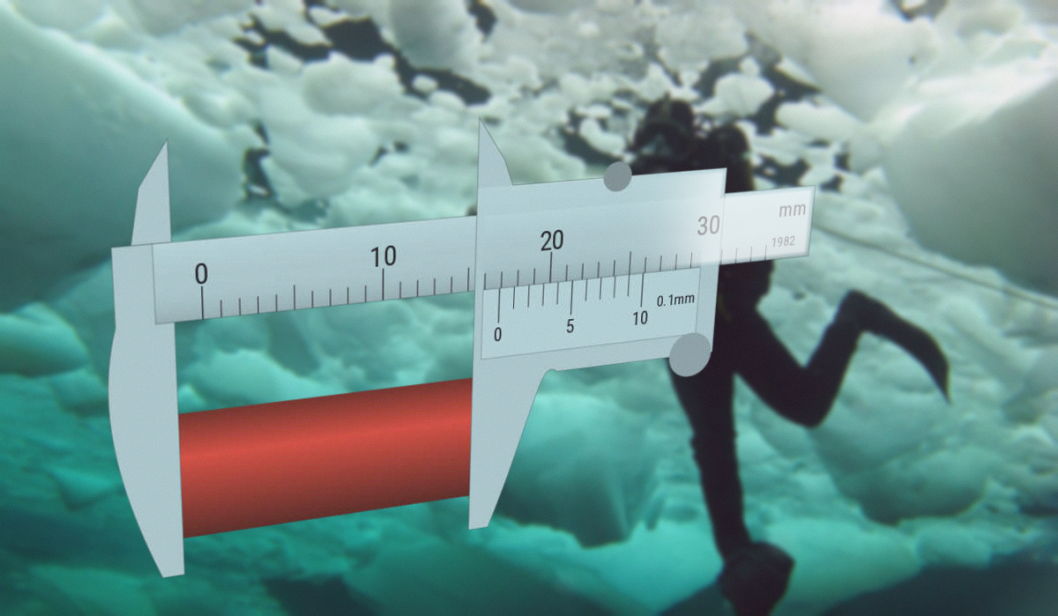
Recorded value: 16.9
